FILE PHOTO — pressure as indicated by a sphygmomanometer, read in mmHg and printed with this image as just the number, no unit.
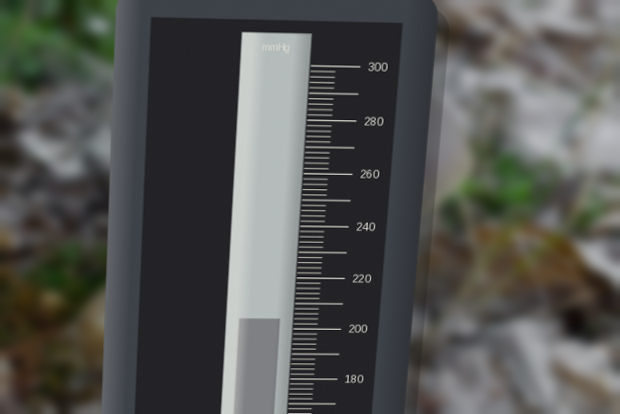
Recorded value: 204
